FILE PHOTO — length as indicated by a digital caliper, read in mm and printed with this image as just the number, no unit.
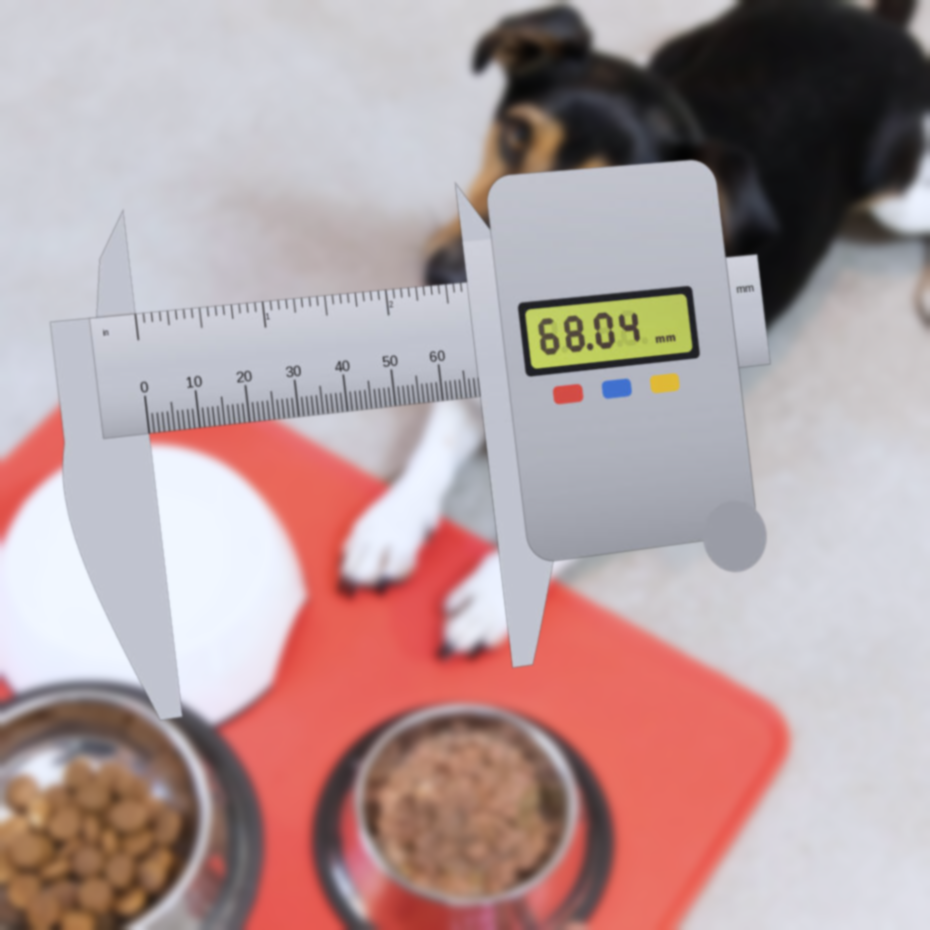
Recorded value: 68.04
